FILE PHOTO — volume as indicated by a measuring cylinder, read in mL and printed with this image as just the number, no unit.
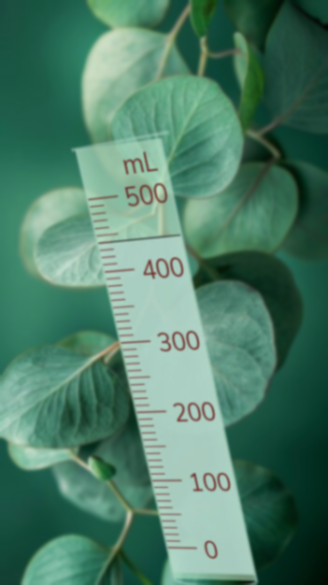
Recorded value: 440
